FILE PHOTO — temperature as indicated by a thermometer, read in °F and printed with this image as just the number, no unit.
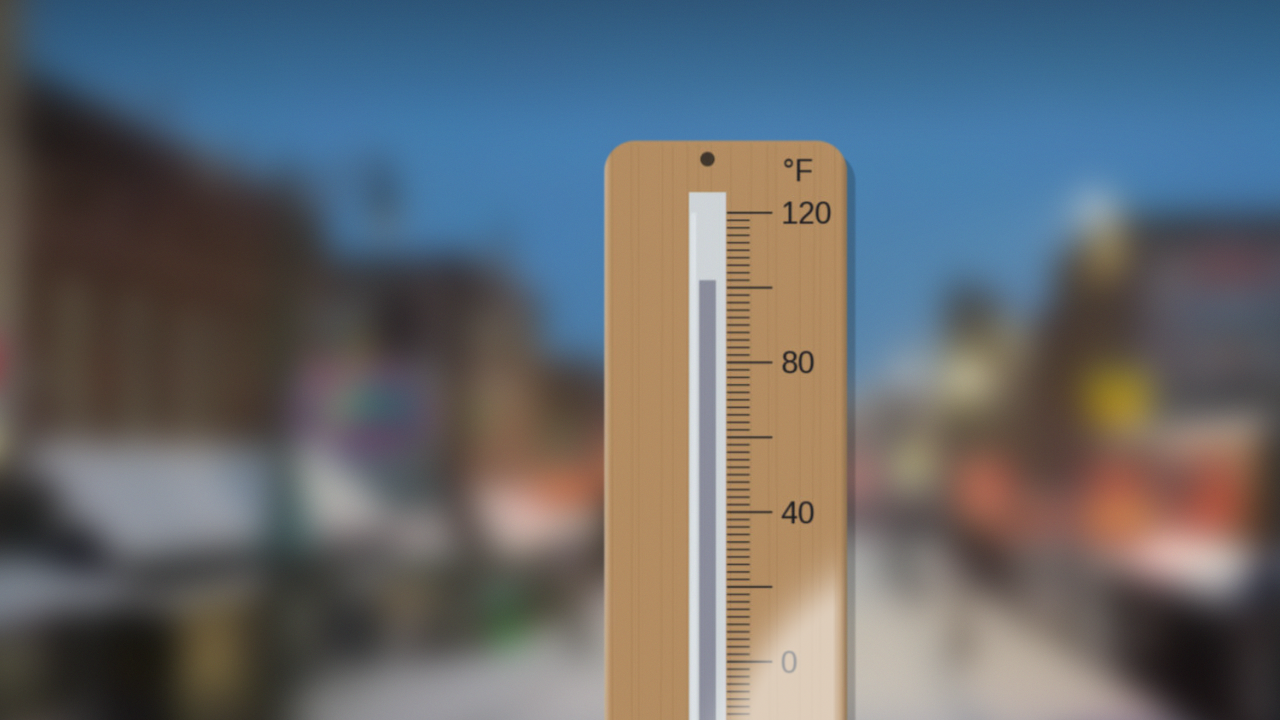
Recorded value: 102
